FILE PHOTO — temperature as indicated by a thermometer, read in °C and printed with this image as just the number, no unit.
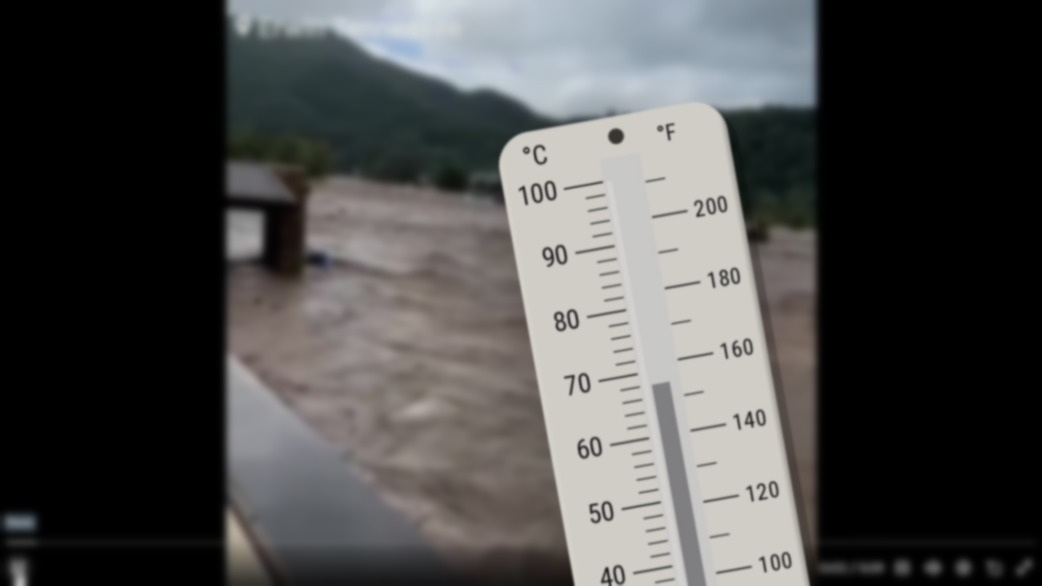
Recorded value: 68
